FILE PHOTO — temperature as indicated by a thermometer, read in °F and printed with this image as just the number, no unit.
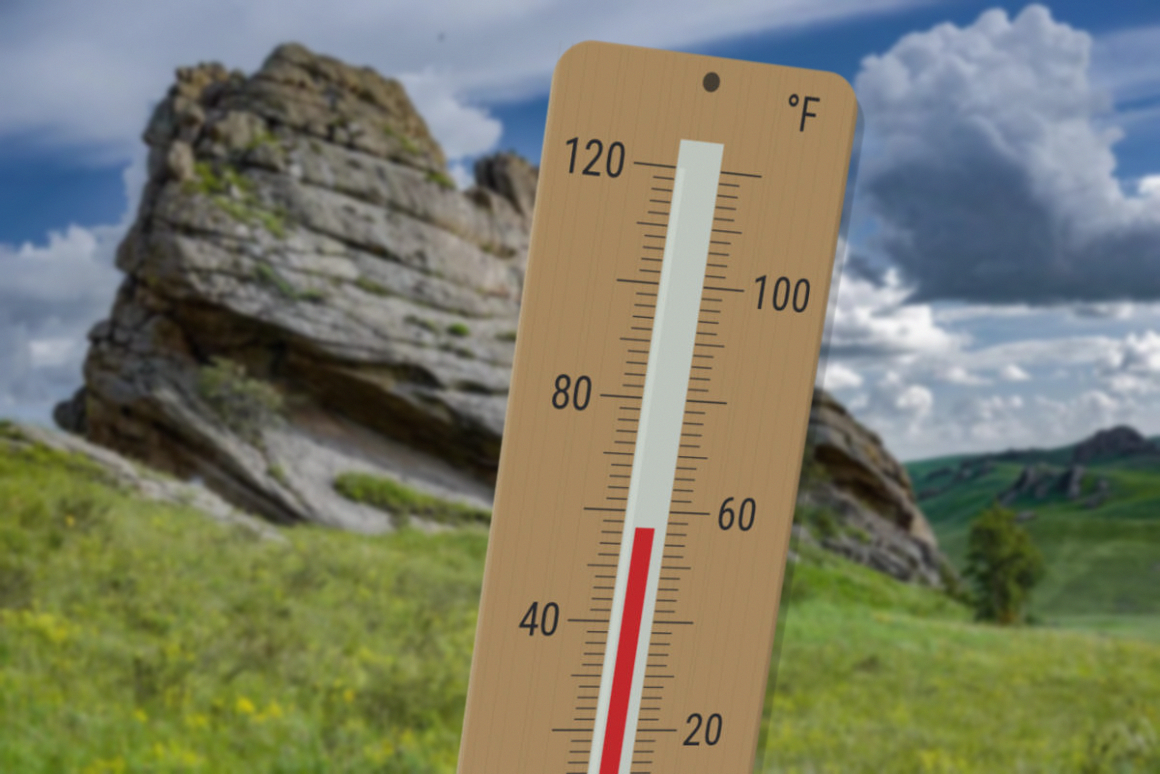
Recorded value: 57
